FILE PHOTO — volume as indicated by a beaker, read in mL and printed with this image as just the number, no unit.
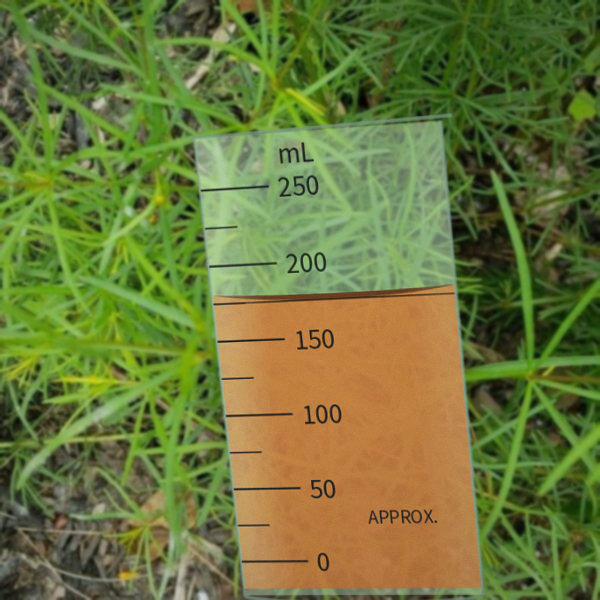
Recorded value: 175
